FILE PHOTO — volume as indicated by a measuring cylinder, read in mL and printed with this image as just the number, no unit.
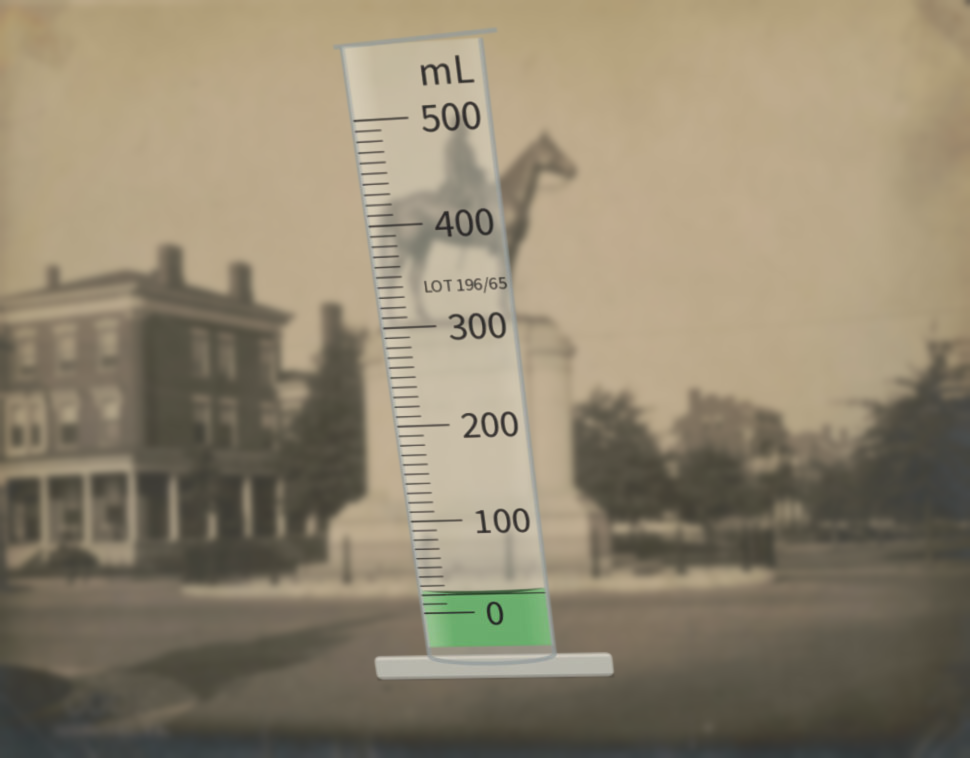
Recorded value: 20
